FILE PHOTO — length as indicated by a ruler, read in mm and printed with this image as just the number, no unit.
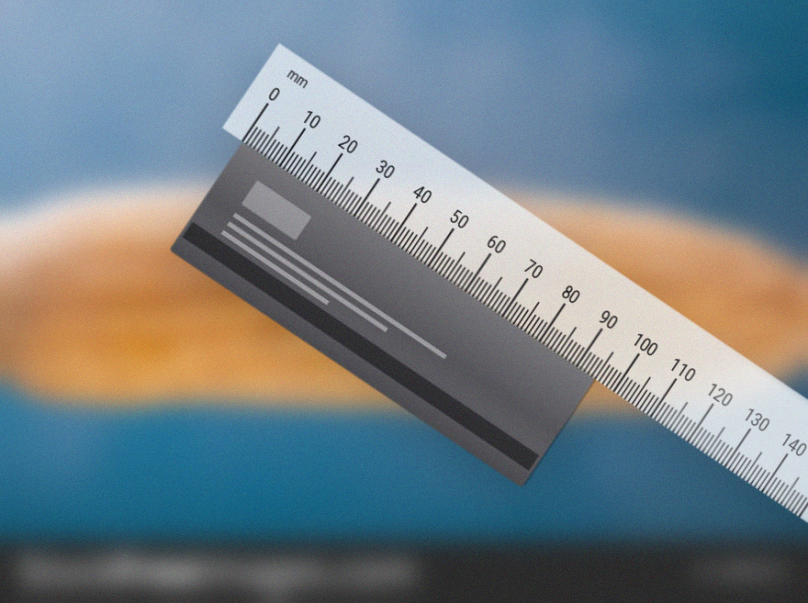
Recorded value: 95
